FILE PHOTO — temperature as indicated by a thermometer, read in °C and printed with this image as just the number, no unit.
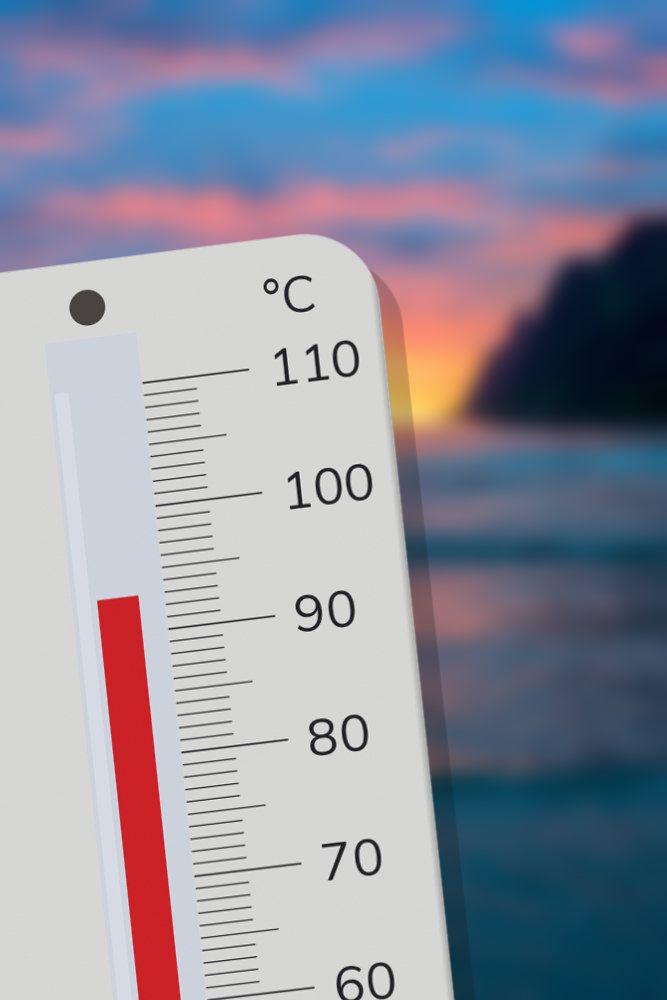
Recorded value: 93
